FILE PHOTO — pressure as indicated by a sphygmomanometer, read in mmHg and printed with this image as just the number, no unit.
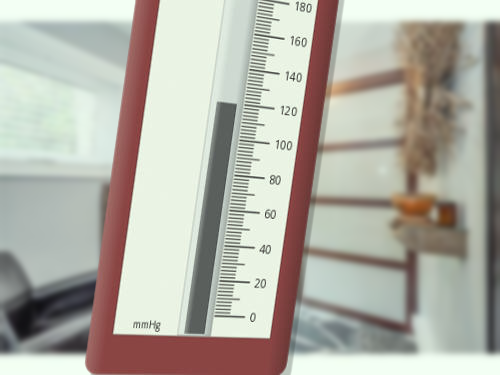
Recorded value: 120
